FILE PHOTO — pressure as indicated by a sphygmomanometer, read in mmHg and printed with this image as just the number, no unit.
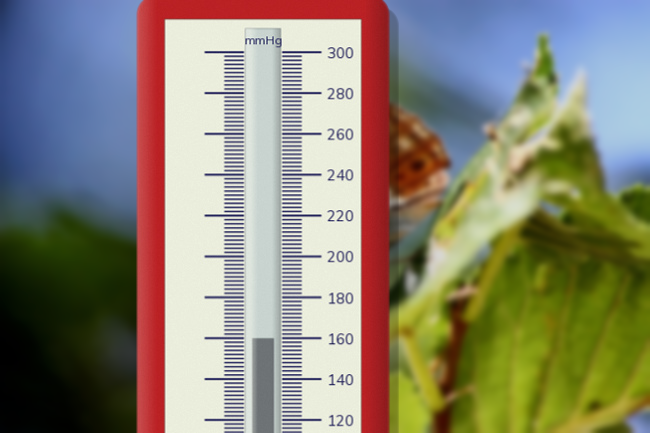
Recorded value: 160
